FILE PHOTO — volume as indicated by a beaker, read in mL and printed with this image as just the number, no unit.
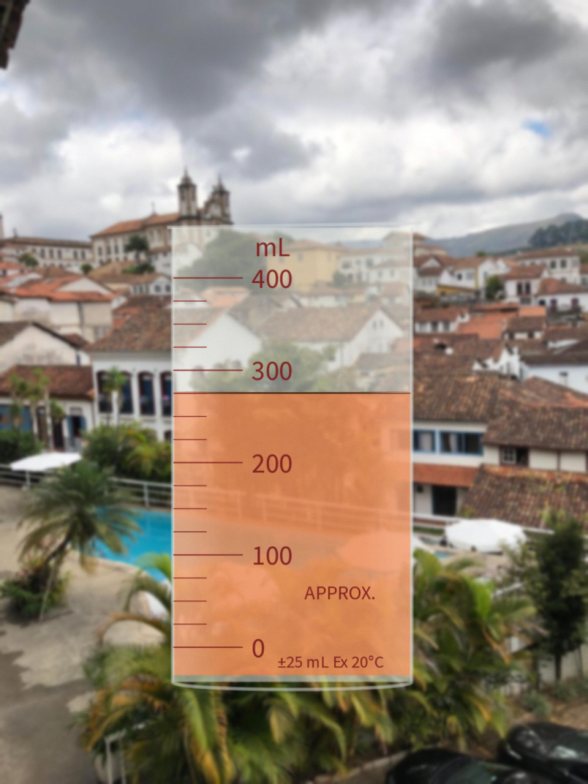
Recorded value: 275
